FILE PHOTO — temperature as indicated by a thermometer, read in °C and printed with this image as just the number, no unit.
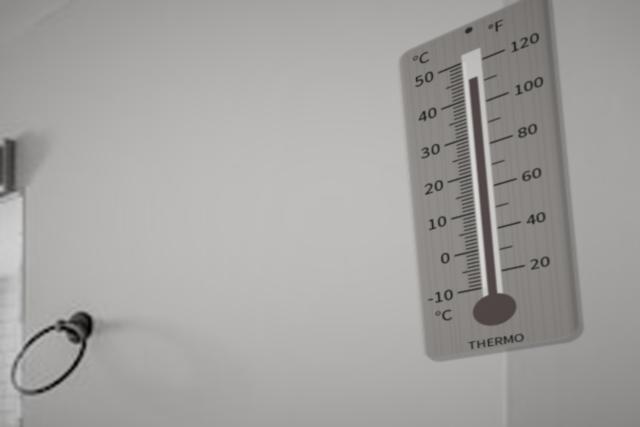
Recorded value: 45
